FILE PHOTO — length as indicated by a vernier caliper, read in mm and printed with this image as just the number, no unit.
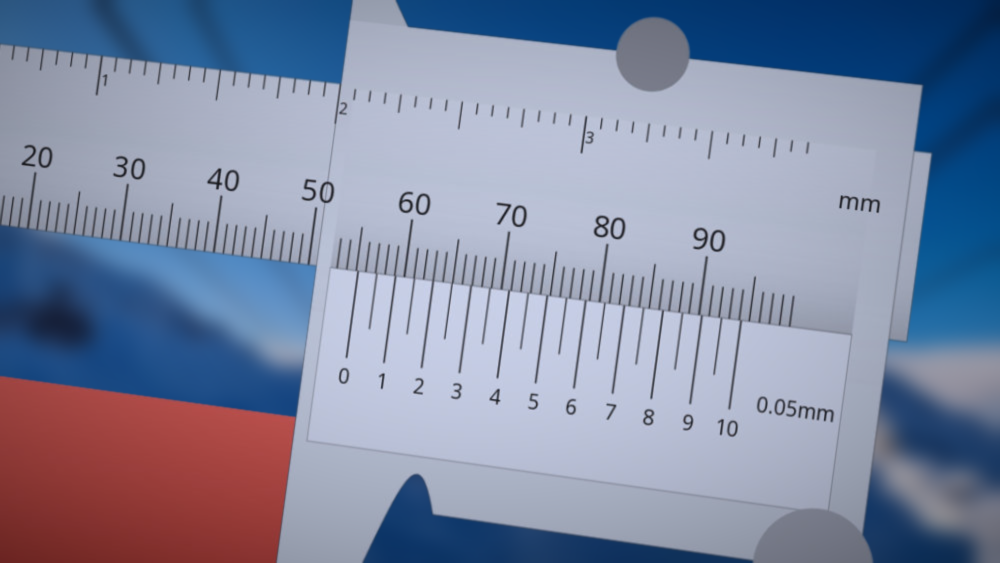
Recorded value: 55.2
